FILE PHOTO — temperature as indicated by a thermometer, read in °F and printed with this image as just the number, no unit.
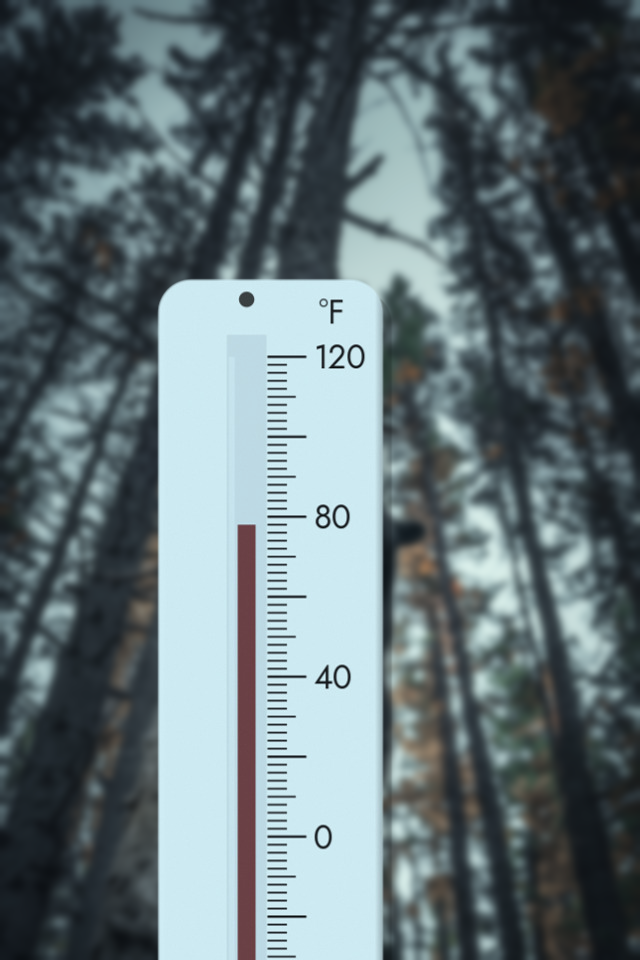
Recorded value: 78
